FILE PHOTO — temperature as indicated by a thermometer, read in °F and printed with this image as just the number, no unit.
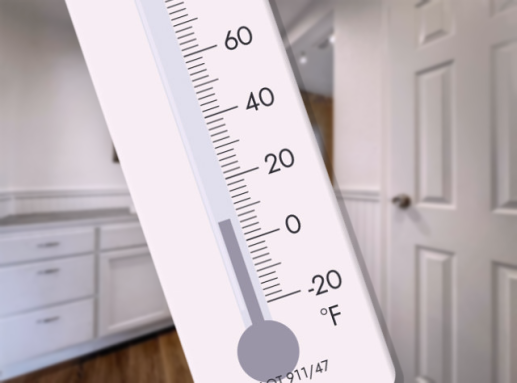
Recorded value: 8
